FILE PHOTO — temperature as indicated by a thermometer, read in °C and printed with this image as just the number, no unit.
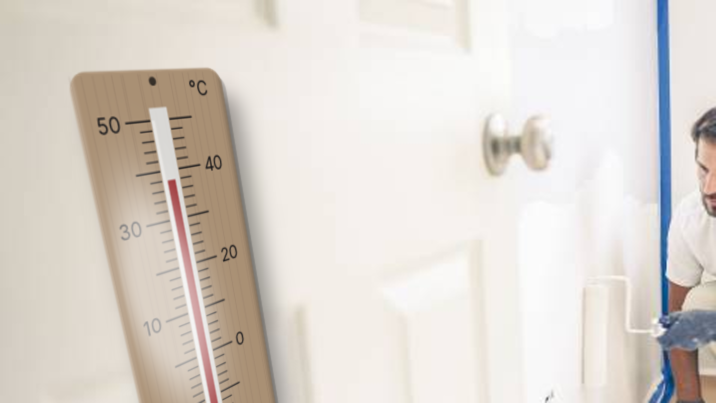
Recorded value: 38
